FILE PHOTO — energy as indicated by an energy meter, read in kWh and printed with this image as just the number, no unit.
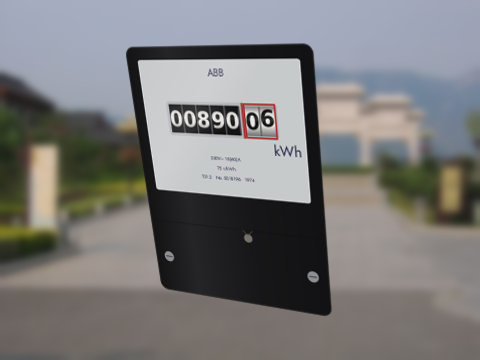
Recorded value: 890.06
